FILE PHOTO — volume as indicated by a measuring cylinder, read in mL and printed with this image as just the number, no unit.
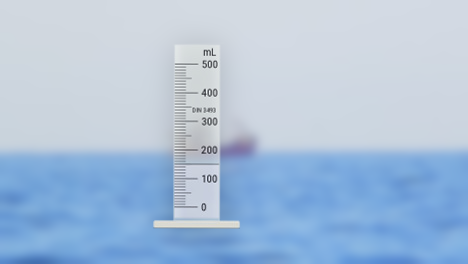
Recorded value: 150
